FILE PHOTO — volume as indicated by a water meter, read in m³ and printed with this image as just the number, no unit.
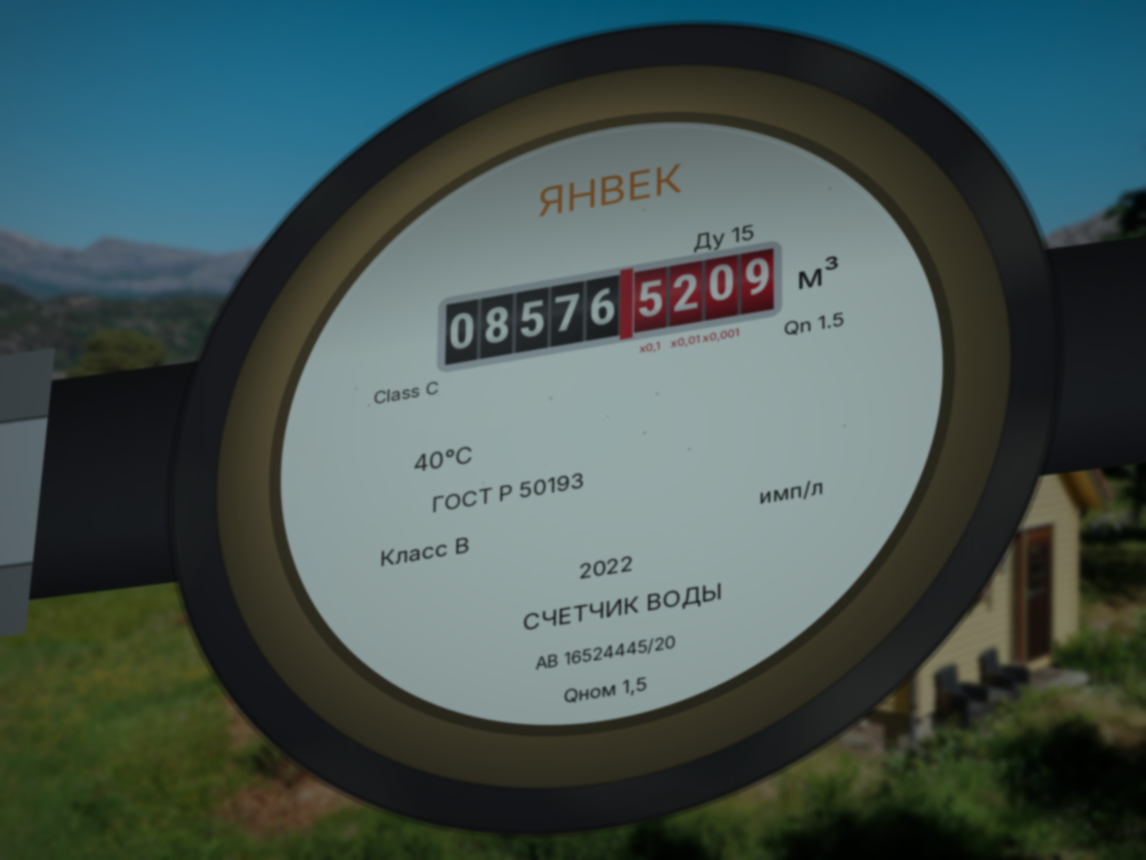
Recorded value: 8576.5209
